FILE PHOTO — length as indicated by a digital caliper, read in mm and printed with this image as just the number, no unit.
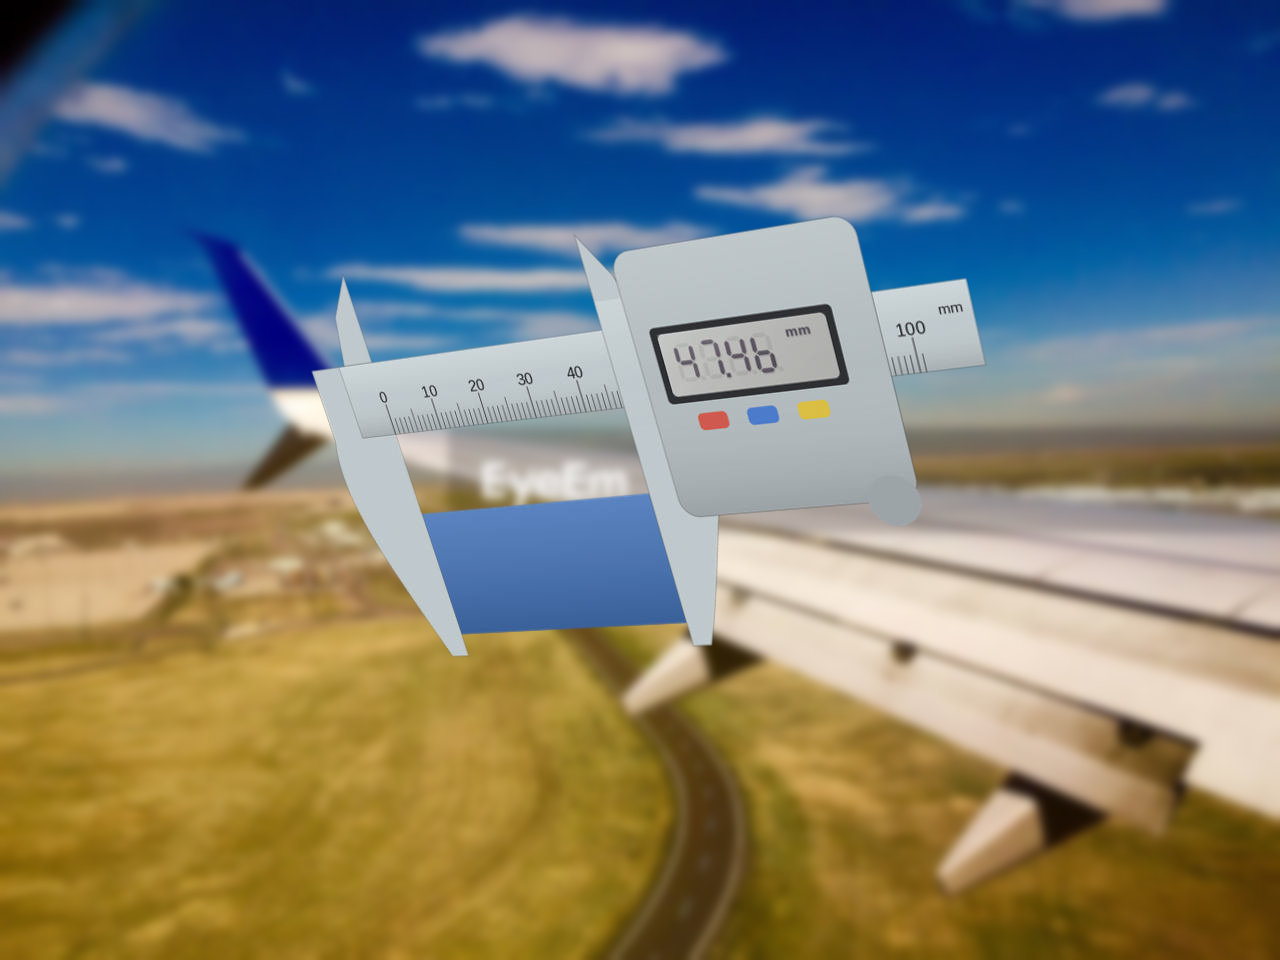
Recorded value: 47.46
